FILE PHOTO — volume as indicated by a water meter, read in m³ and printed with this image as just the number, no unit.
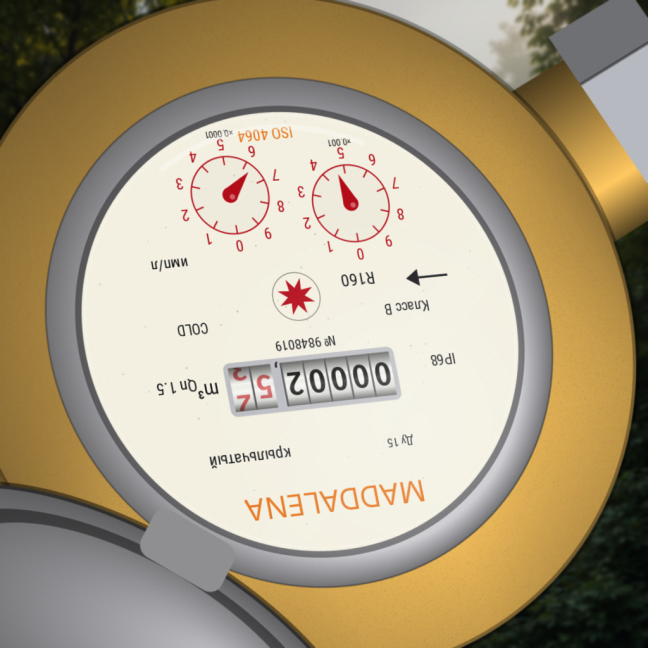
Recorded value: 2.5246
